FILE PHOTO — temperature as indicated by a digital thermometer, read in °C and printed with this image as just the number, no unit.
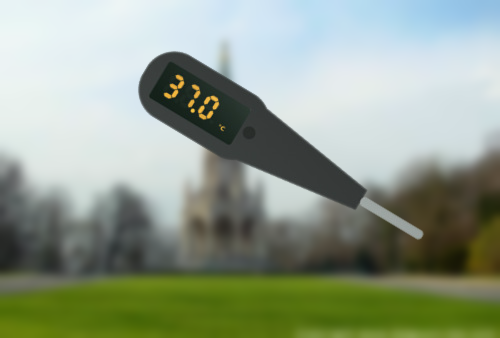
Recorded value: 37.0
